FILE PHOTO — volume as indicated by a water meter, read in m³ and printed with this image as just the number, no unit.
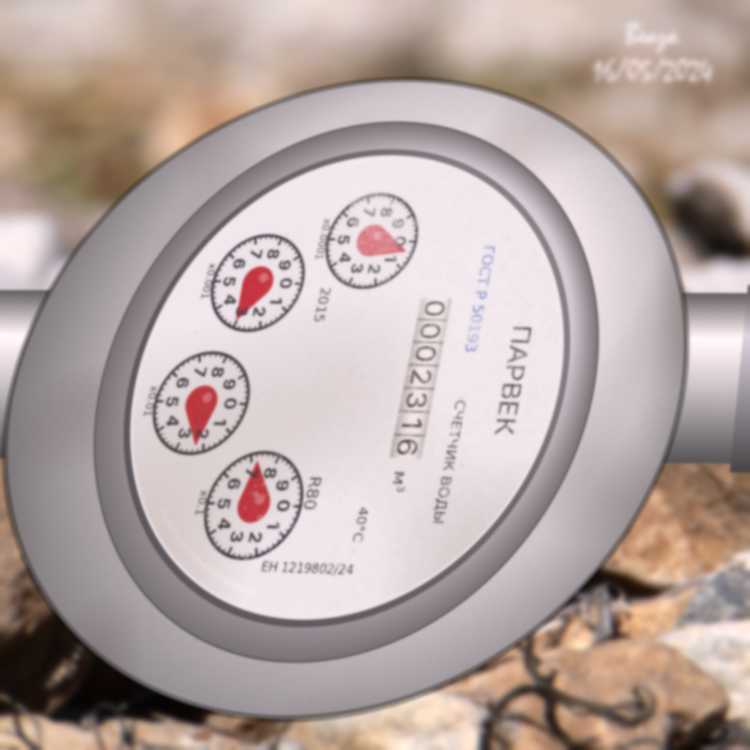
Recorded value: 2316.7230
